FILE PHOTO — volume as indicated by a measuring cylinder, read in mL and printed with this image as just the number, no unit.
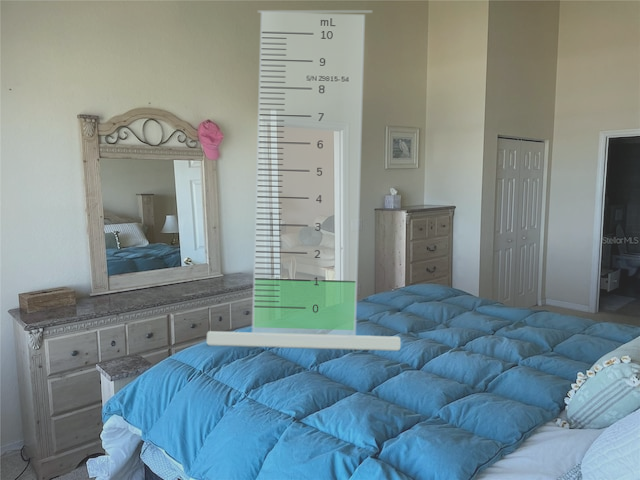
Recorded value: 1
